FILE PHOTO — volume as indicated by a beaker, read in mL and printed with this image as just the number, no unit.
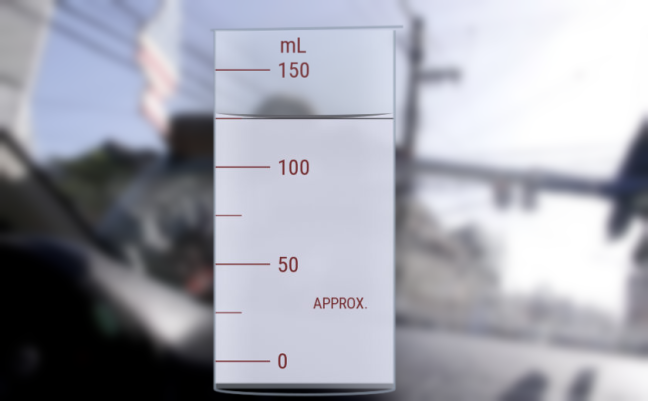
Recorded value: 125
